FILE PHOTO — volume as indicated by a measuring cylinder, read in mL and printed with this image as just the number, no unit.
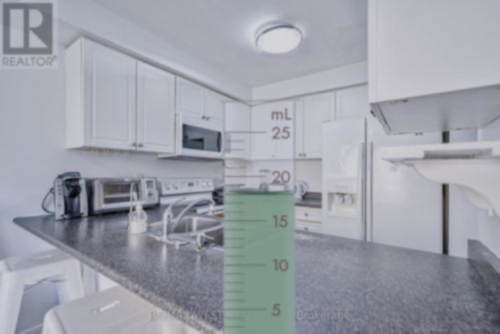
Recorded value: 18
